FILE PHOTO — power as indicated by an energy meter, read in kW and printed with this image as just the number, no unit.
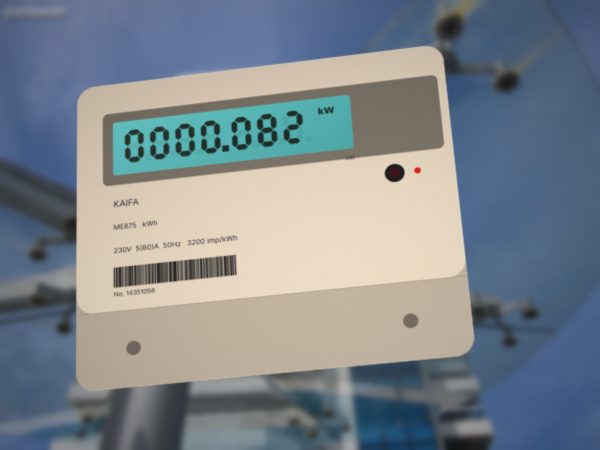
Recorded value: 0.082
